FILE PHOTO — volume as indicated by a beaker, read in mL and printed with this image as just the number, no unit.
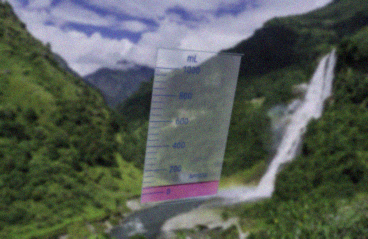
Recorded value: 50
